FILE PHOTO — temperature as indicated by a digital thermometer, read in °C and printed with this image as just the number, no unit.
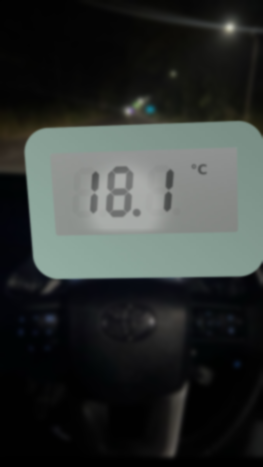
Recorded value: 18.1
